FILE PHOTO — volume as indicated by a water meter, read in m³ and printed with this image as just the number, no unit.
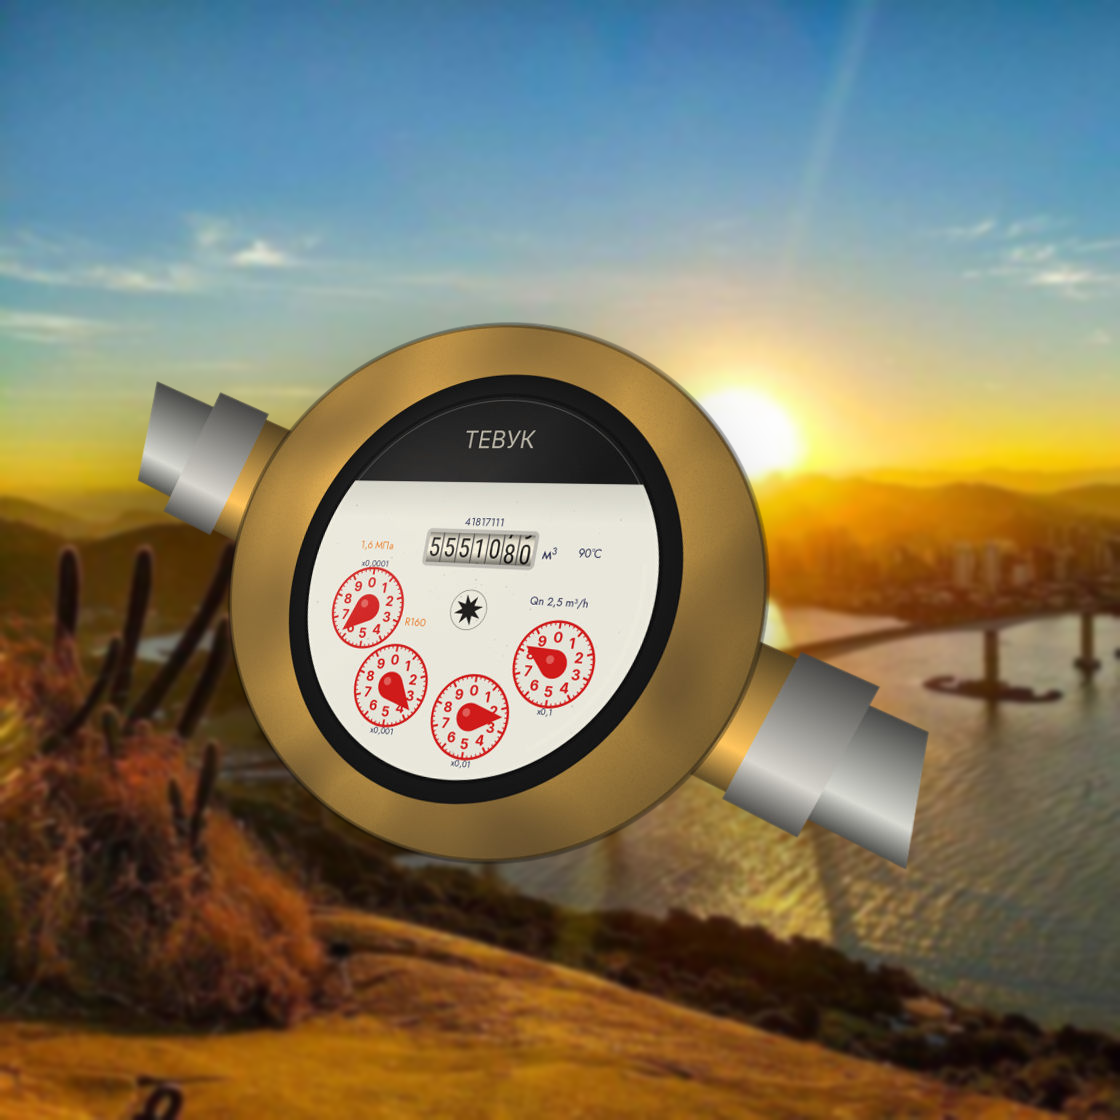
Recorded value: 5551079.8236
